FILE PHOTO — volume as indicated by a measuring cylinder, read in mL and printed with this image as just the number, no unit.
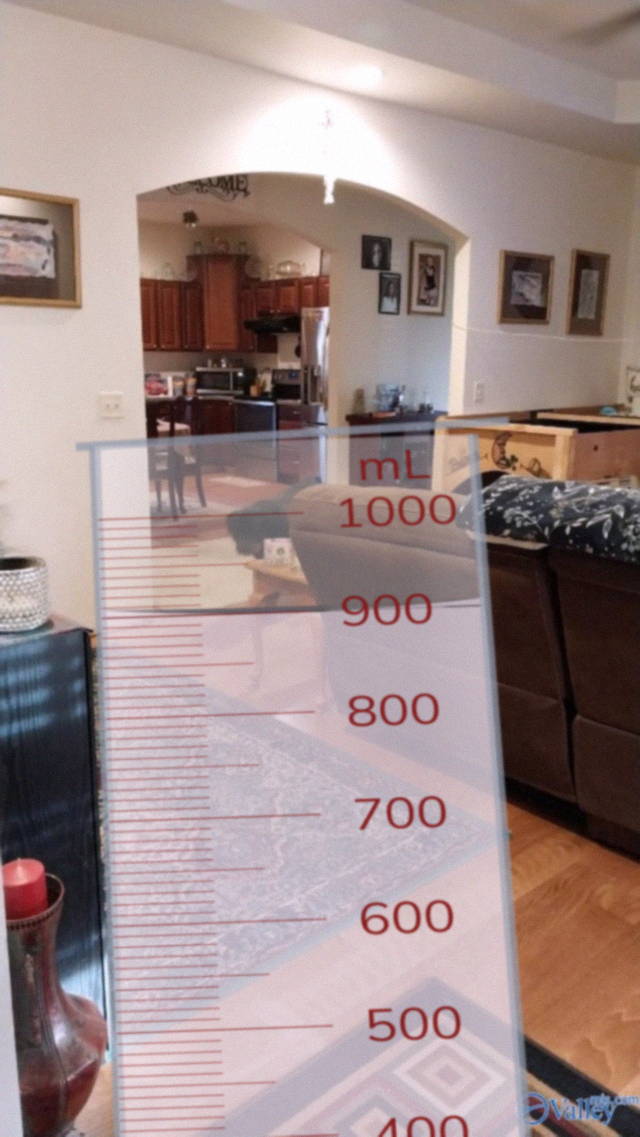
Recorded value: 900
